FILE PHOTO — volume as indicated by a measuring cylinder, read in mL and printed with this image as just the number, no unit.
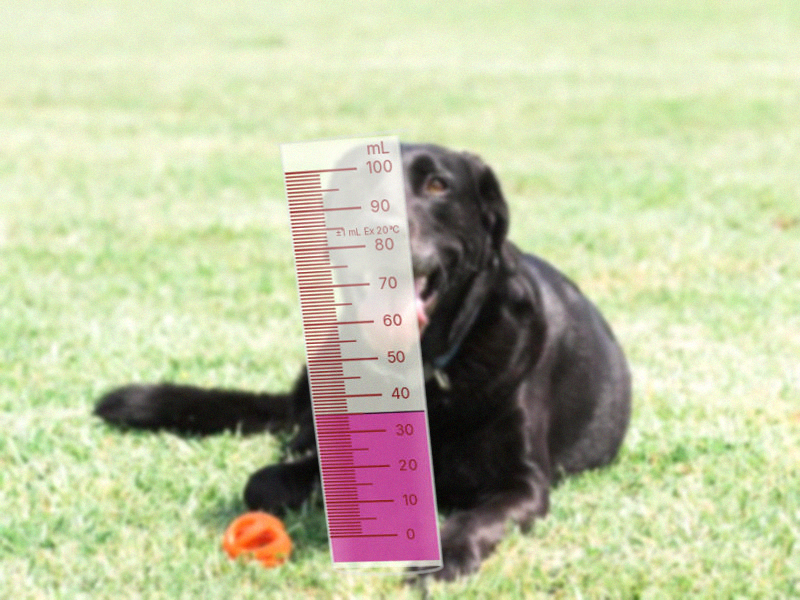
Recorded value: 35
